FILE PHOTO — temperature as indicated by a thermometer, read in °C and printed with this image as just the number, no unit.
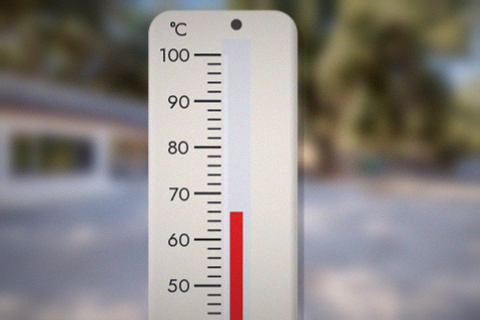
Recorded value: 66
